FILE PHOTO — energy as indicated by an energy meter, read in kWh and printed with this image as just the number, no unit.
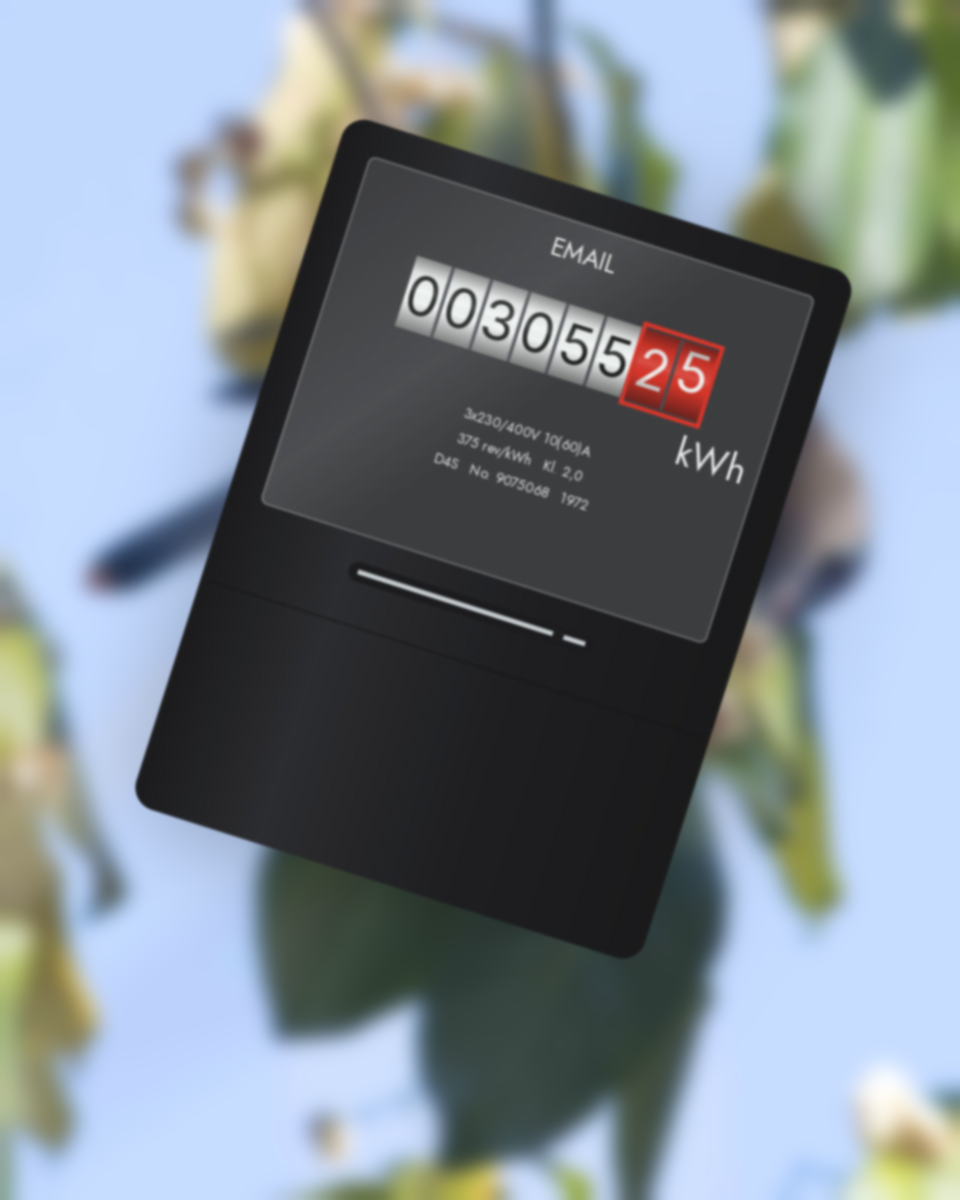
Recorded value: 3055.25
